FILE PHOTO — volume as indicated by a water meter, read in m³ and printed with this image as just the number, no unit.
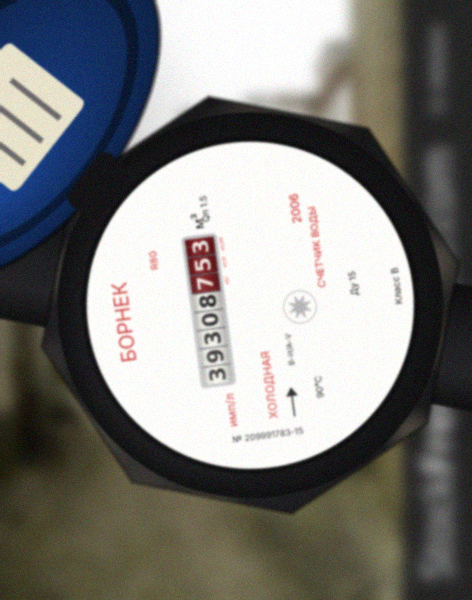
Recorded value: 39308.753
